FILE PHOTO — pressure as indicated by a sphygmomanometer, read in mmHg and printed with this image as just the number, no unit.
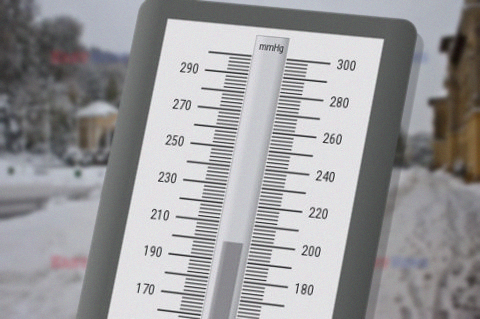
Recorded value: 200
